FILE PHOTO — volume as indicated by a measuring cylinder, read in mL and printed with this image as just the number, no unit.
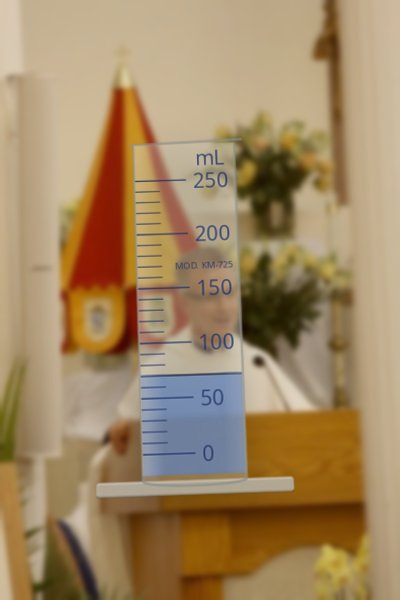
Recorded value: 70
